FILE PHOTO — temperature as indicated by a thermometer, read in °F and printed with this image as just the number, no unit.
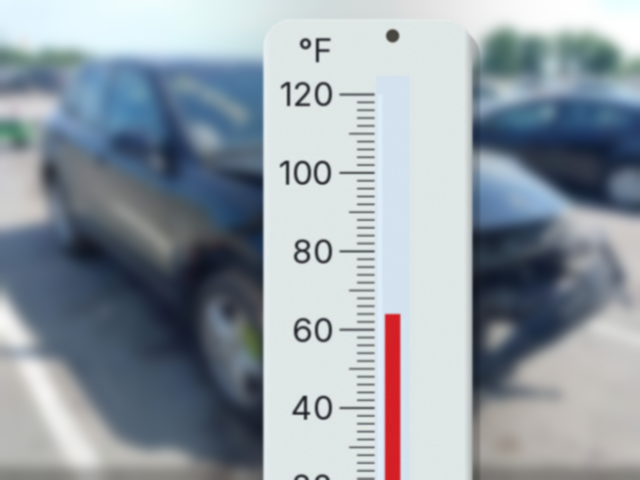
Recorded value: 64
